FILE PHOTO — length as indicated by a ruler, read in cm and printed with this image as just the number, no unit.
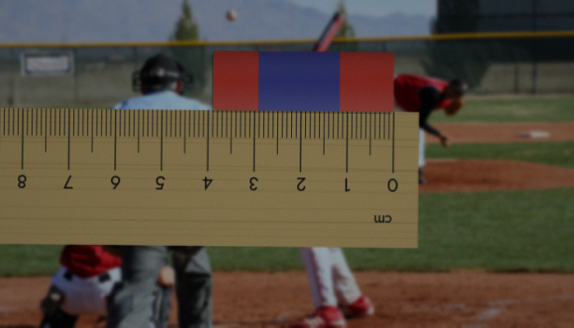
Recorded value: 3.9
